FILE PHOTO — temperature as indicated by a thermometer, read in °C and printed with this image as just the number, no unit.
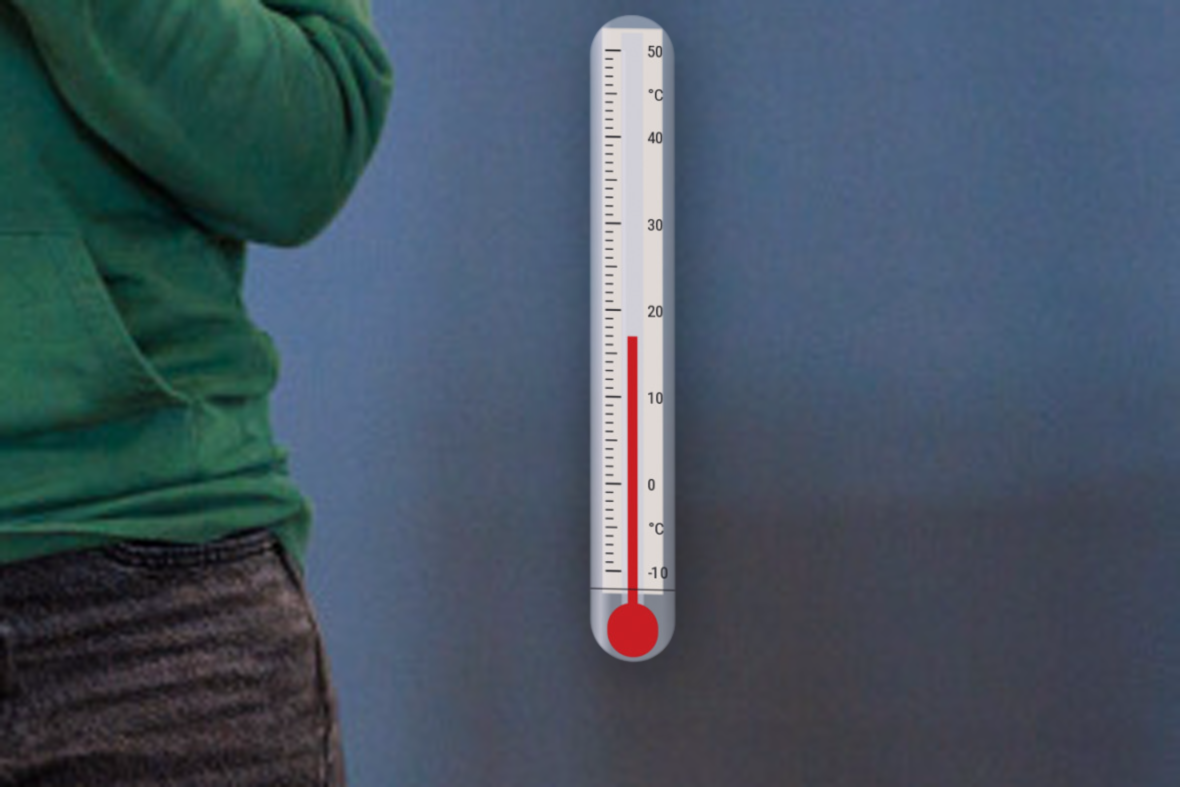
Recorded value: 17
